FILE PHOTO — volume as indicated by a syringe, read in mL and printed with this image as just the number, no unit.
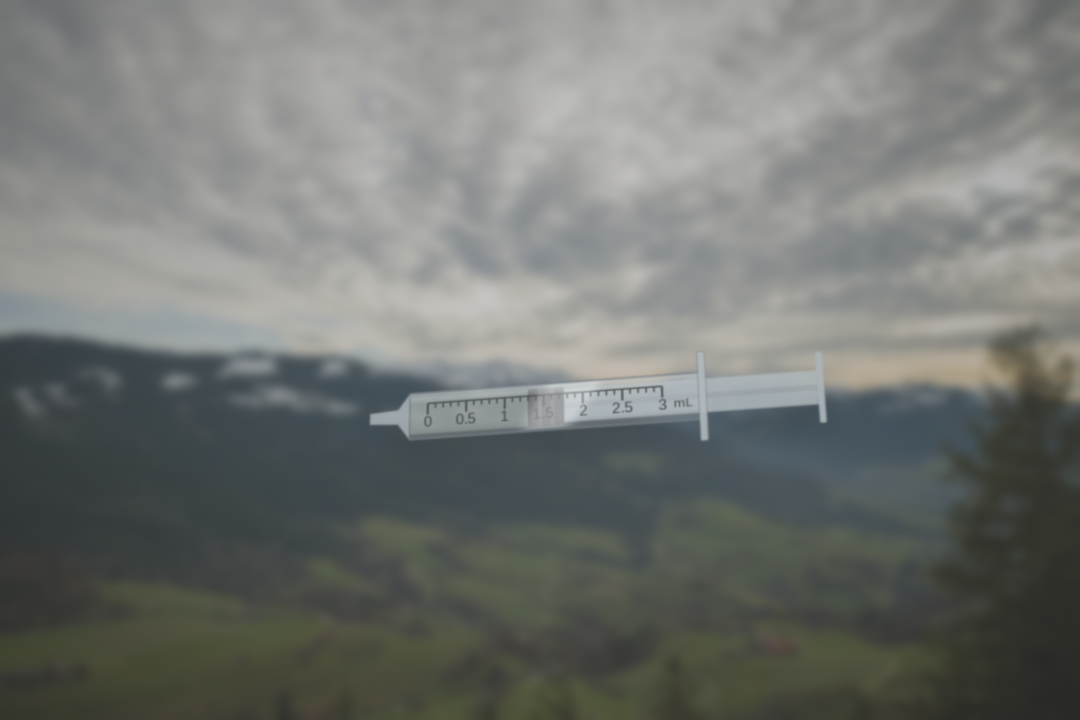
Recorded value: 1.3
